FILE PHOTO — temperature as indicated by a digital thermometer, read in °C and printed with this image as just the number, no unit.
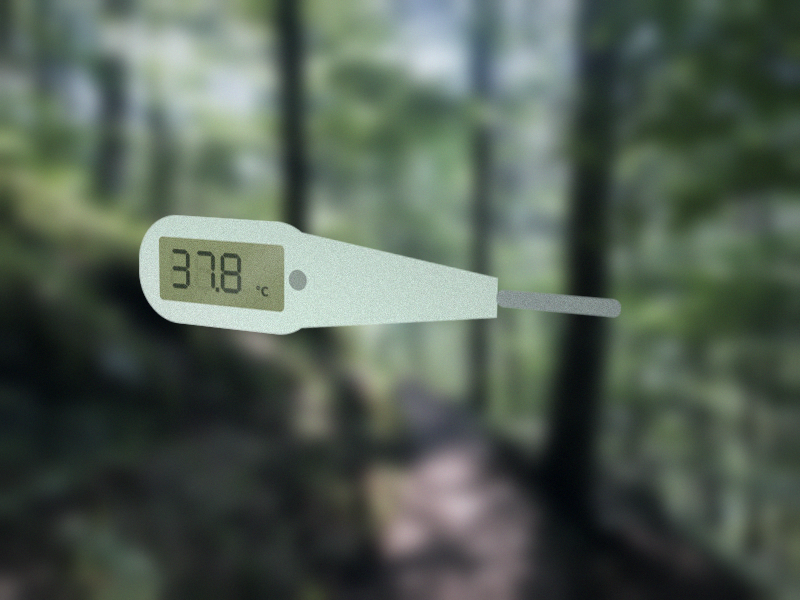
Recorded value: 37.8
